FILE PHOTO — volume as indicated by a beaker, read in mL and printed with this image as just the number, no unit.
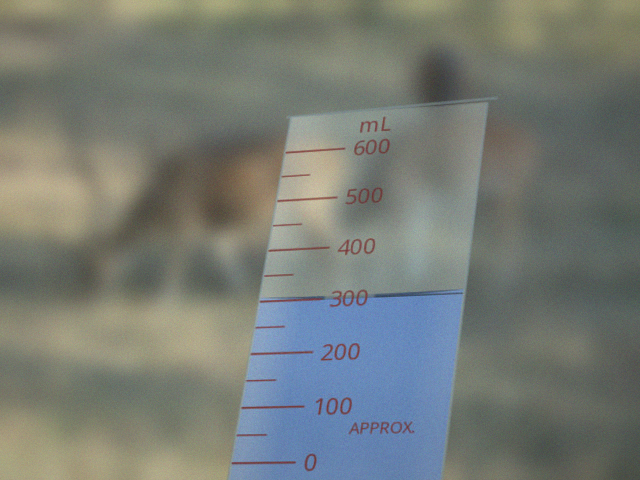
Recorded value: 300
